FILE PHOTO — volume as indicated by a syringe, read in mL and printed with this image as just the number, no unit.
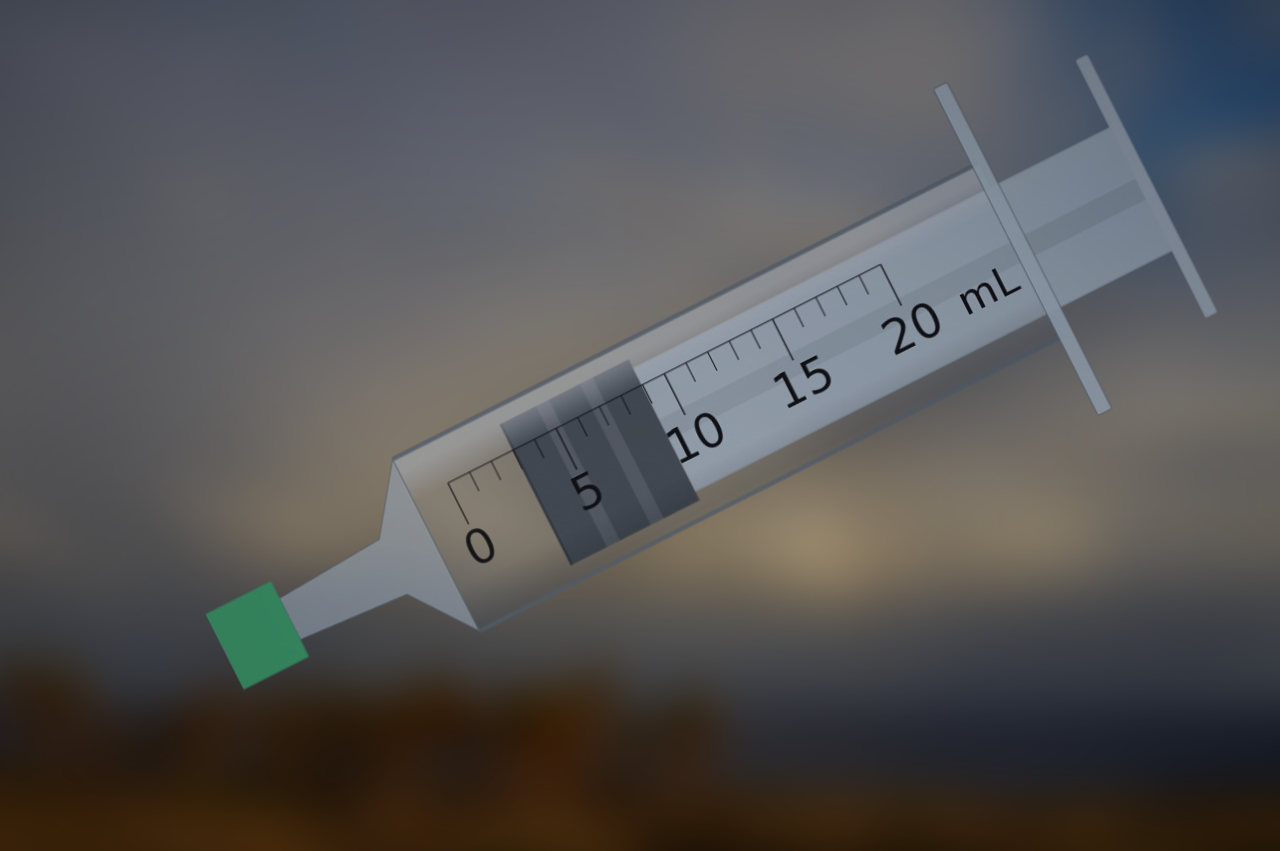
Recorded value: 3
